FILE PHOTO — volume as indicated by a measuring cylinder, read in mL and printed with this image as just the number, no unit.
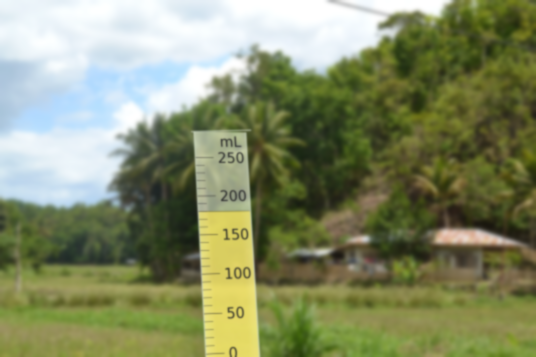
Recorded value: 180
